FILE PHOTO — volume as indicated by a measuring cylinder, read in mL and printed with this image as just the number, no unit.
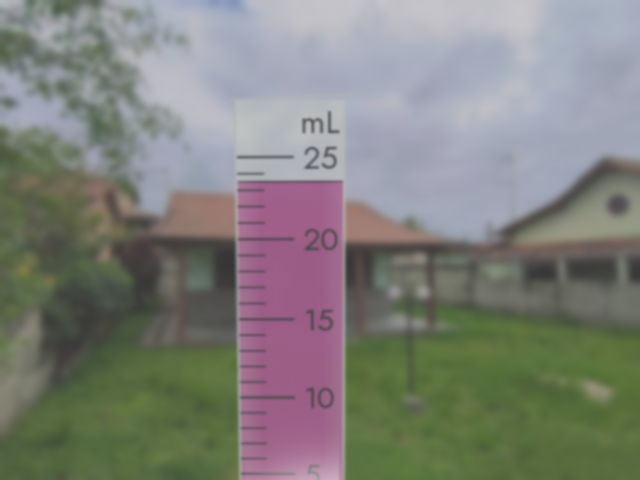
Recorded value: 23.5
